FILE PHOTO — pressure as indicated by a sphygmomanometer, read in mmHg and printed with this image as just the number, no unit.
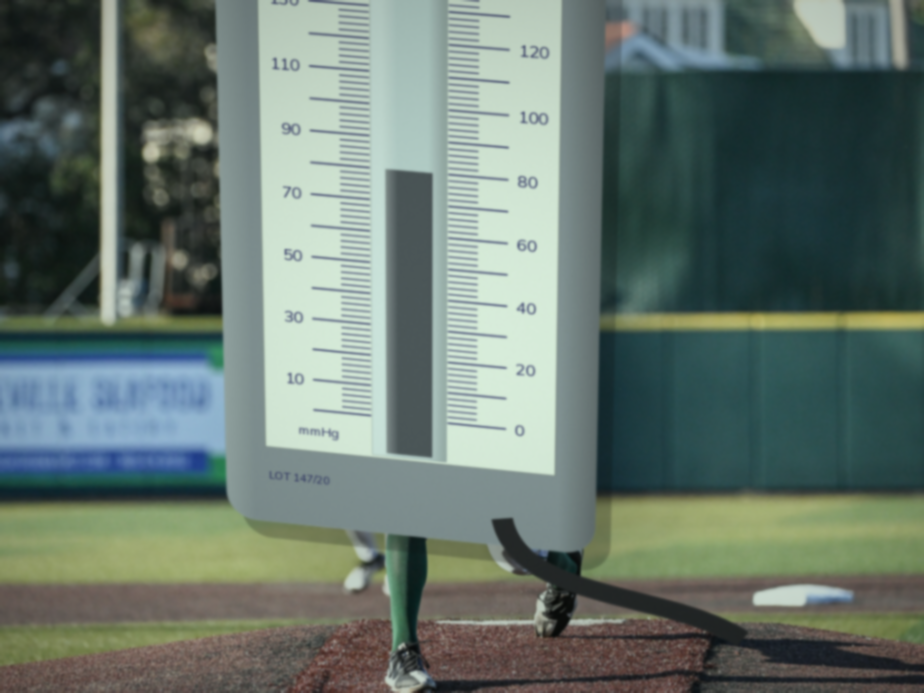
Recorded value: 80
